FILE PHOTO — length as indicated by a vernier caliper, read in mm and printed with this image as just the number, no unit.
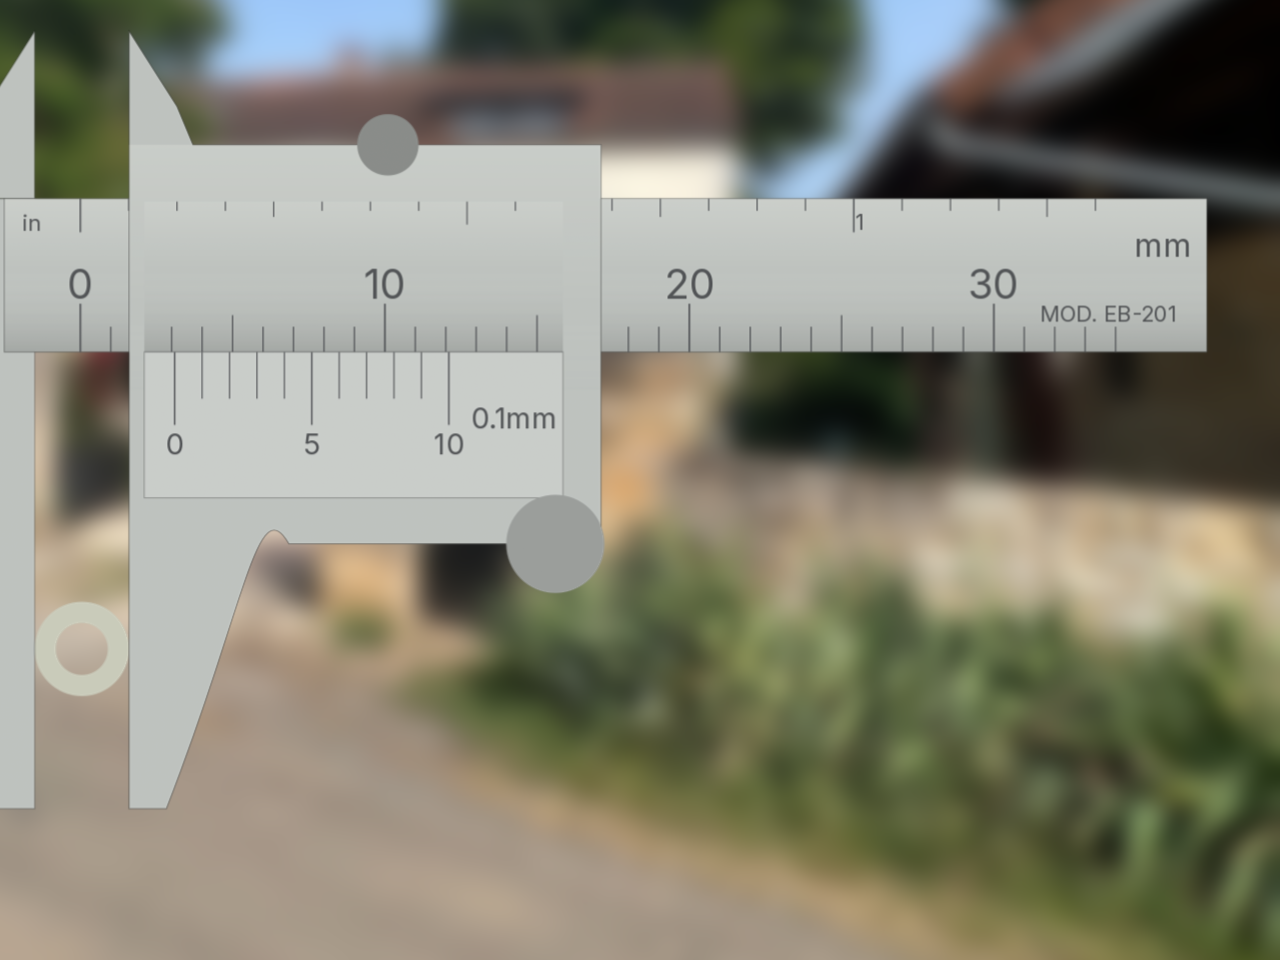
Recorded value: 3.1
